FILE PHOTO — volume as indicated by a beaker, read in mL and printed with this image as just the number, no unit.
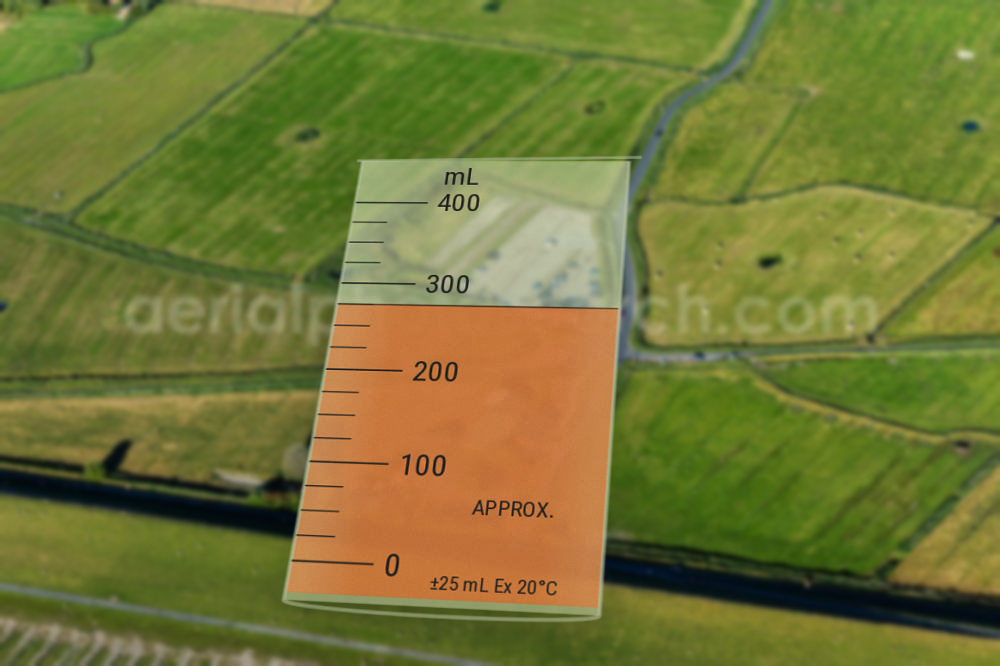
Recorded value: 275
